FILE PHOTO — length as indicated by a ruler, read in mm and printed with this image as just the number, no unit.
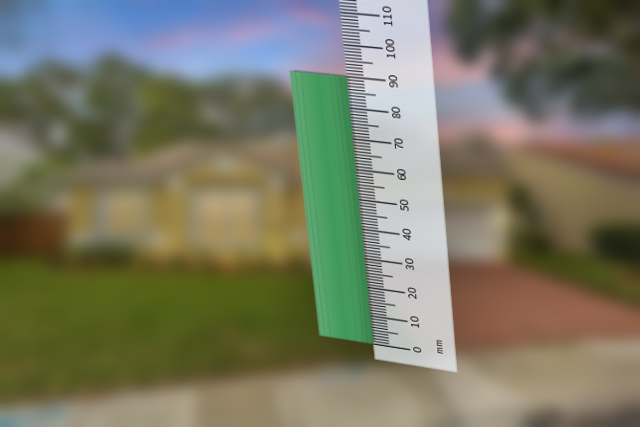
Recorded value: 90
